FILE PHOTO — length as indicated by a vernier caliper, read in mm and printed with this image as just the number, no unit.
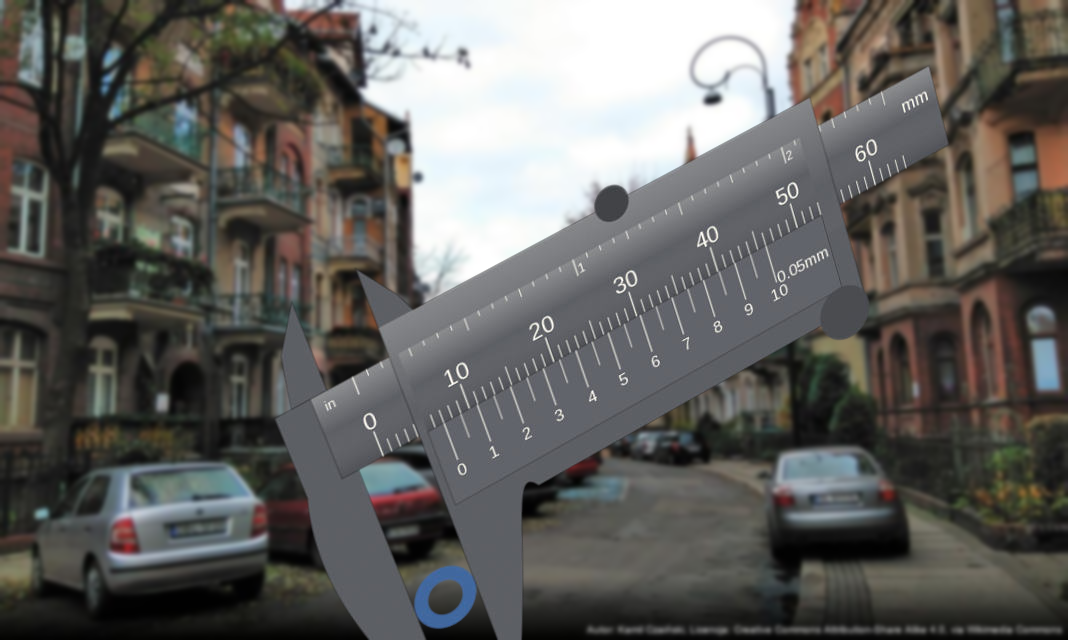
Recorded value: 7.0
